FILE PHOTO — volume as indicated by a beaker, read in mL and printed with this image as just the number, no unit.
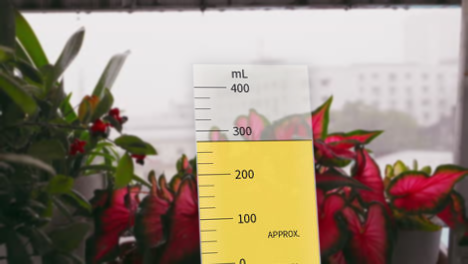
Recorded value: 275
